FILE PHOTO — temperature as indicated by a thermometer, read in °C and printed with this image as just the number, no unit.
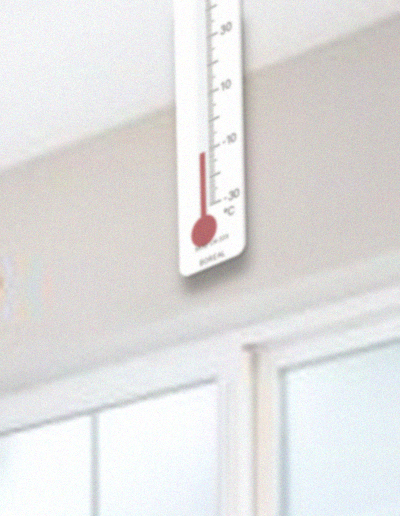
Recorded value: -10
